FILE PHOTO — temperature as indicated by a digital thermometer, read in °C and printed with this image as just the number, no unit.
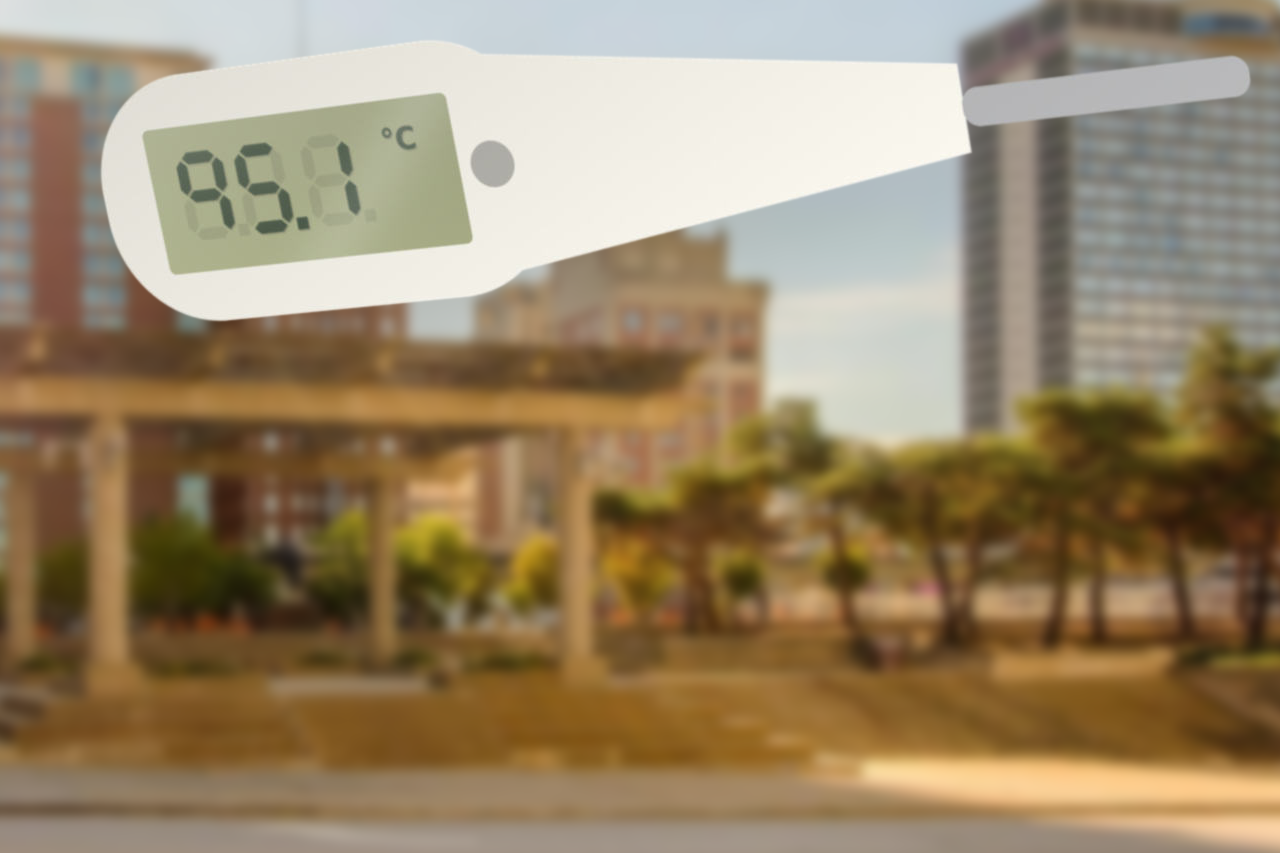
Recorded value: 95.1
